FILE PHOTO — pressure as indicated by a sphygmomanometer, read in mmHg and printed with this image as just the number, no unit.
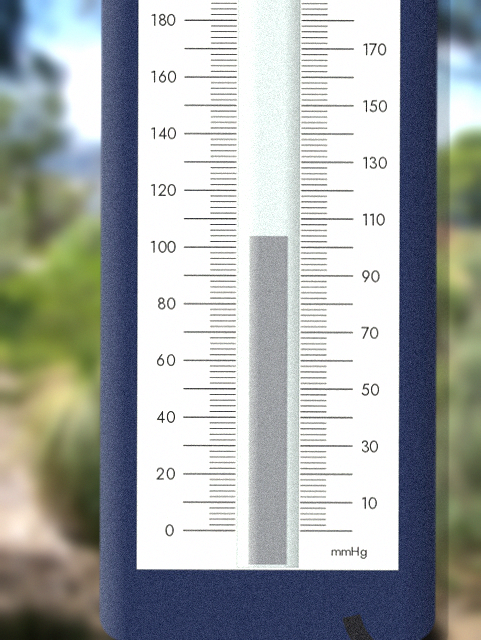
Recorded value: 104
